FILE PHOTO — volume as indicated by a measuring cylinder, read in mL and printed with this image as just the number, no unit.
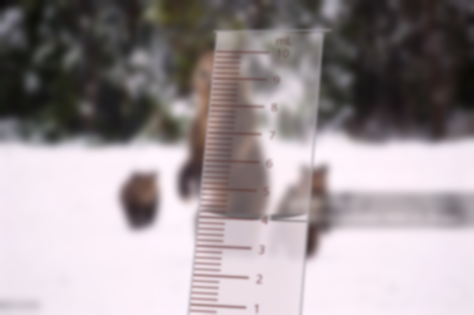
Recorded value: 4
